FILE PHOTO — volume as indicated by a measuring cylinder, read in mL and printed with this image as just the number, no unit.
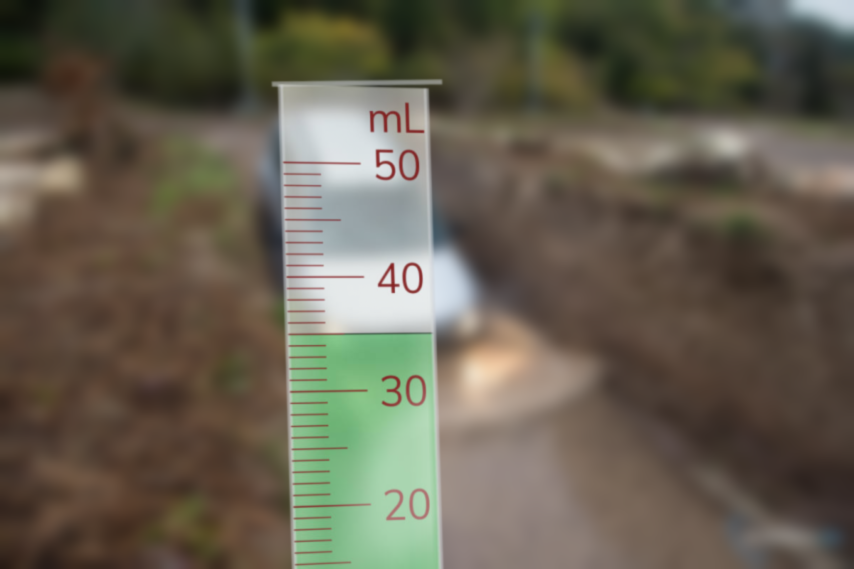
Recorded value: 35
